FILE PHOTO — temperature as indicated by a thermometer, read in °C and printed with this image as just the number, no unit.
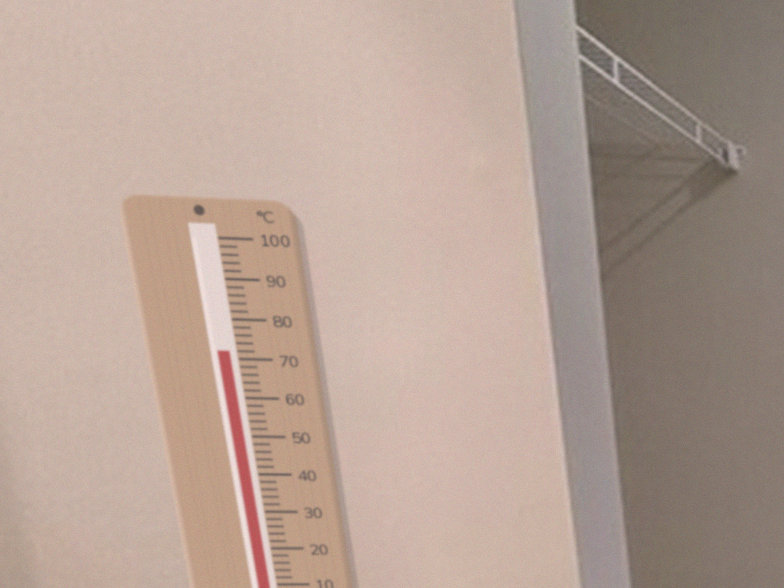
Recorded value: 72
